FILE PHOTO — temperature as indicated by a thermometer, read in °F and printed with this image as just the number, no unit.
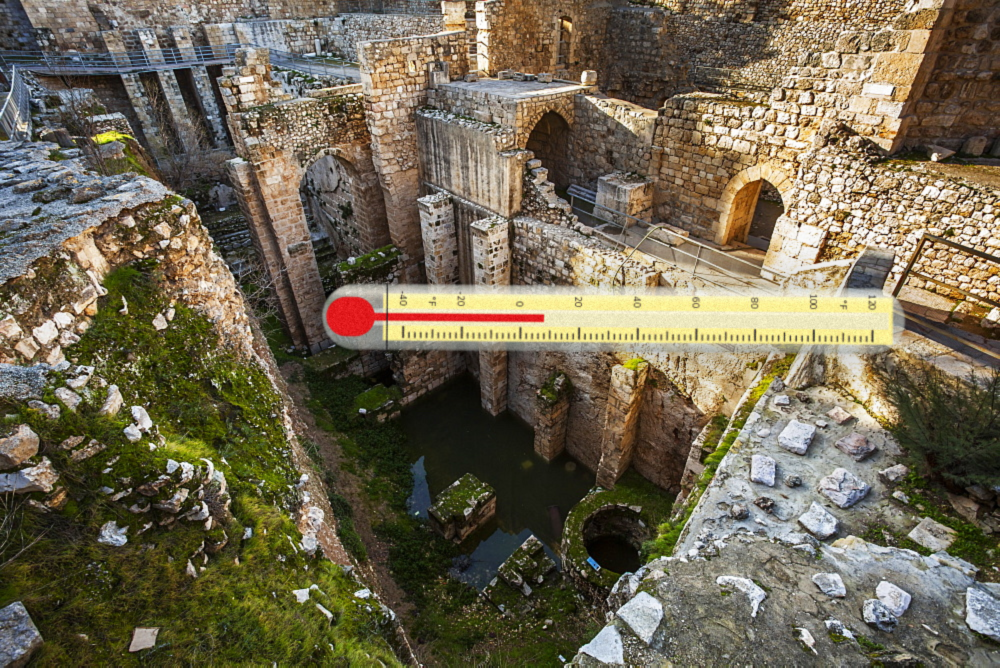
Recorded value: 8
